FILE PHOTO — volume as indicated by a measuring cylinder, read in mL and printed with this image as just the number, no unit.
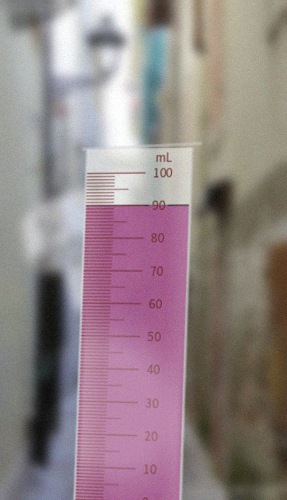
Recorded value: 90
